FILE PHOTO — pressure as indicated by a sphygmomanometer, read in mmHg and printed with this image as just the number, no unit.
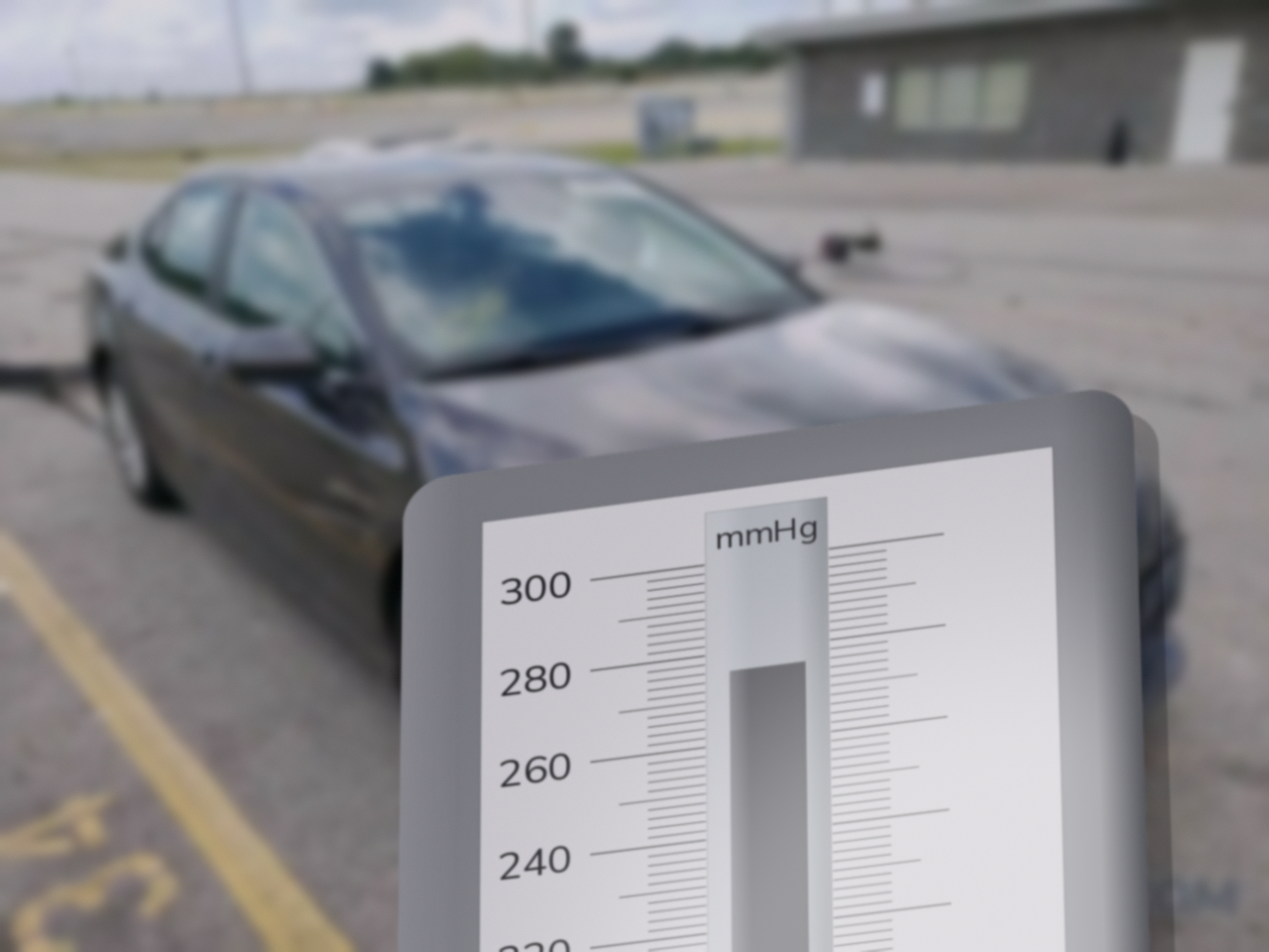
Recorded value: 276
